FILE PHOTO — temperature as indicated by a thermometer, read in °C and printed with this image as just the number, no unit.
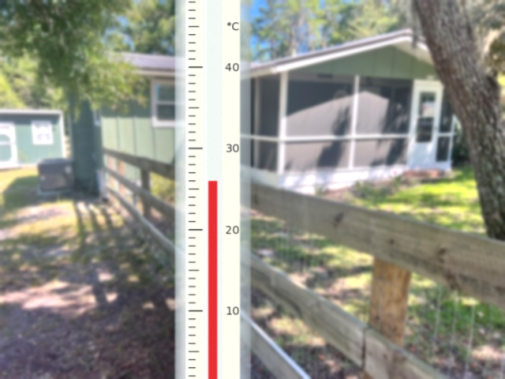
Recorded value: 26
